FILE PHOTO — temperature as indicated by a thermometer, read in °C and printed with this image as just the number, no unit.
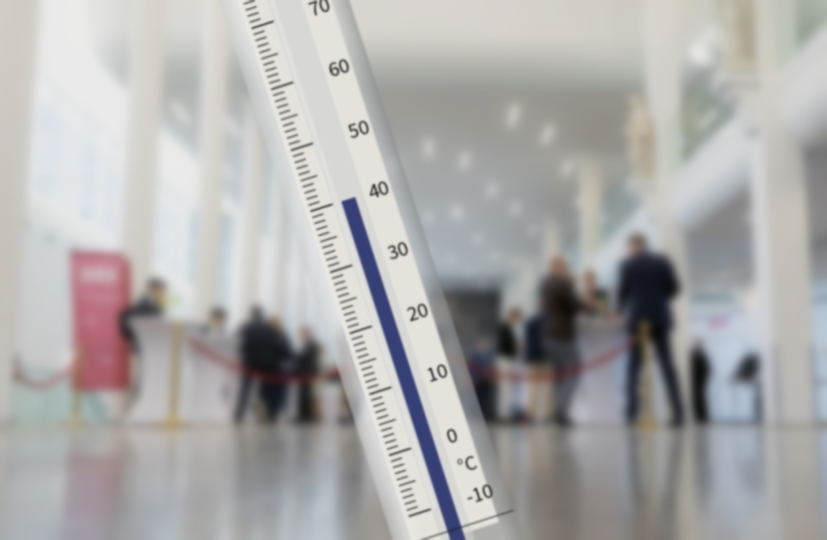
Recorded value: 40
